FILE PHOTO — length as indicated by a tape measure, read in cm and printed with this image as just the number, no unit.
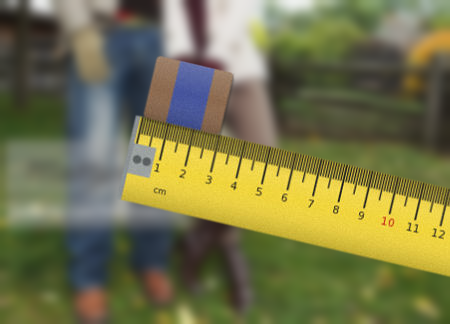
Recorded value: 3
